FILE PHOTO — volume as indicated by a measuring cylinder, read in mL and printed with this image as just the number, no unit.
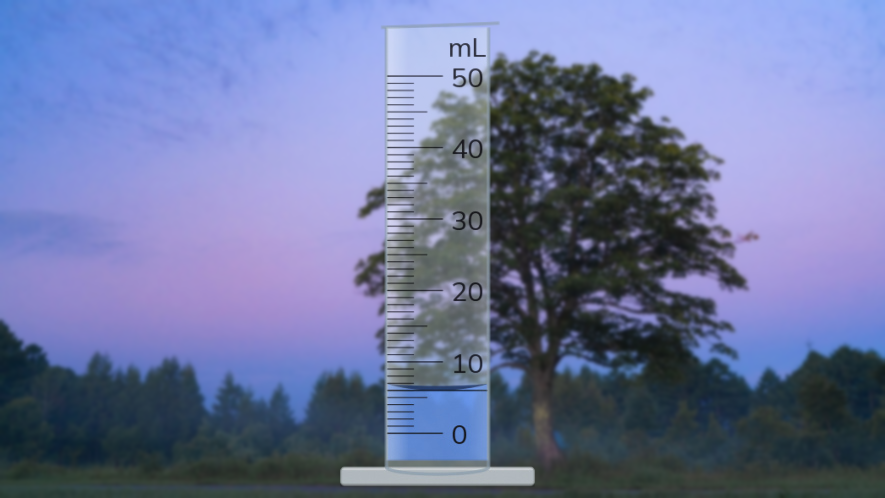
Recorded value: 6
